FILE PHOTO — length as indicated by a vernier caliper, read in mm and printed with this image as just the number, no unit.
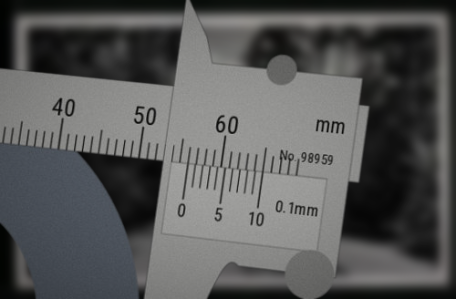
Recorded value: 56.0
